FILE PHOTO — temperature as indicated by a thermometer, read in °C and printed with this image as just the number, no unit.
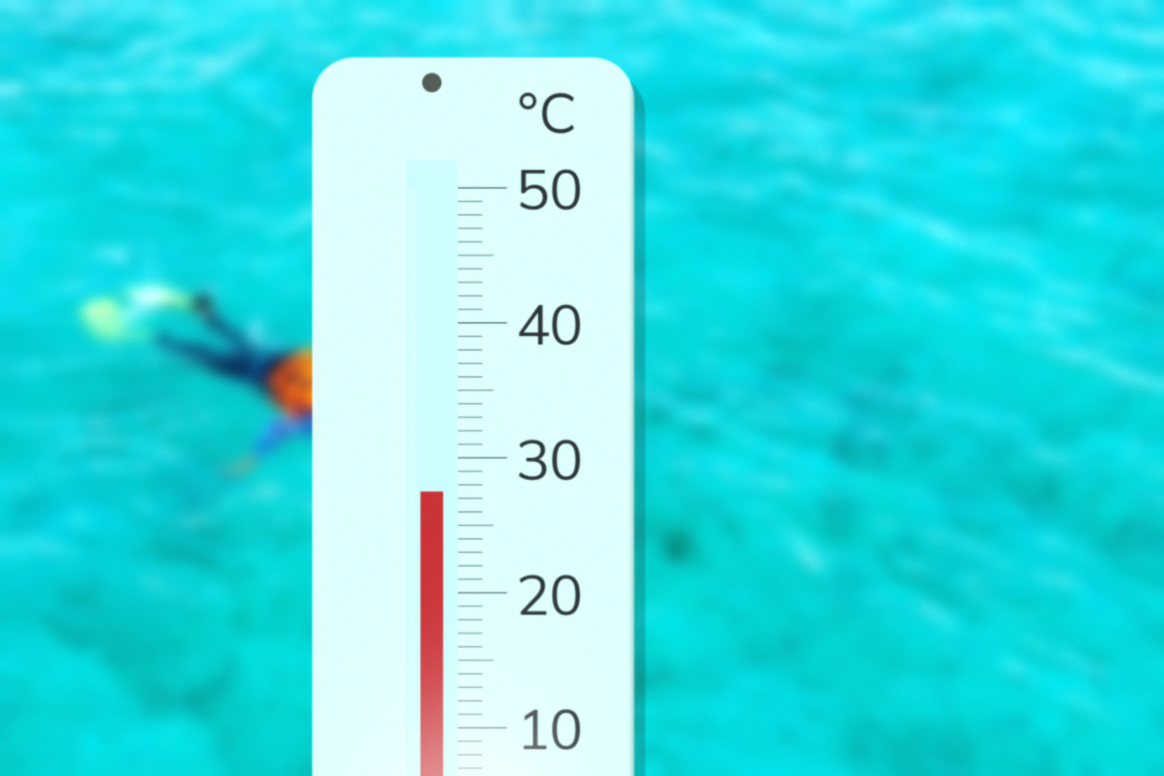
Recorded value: 27.5
